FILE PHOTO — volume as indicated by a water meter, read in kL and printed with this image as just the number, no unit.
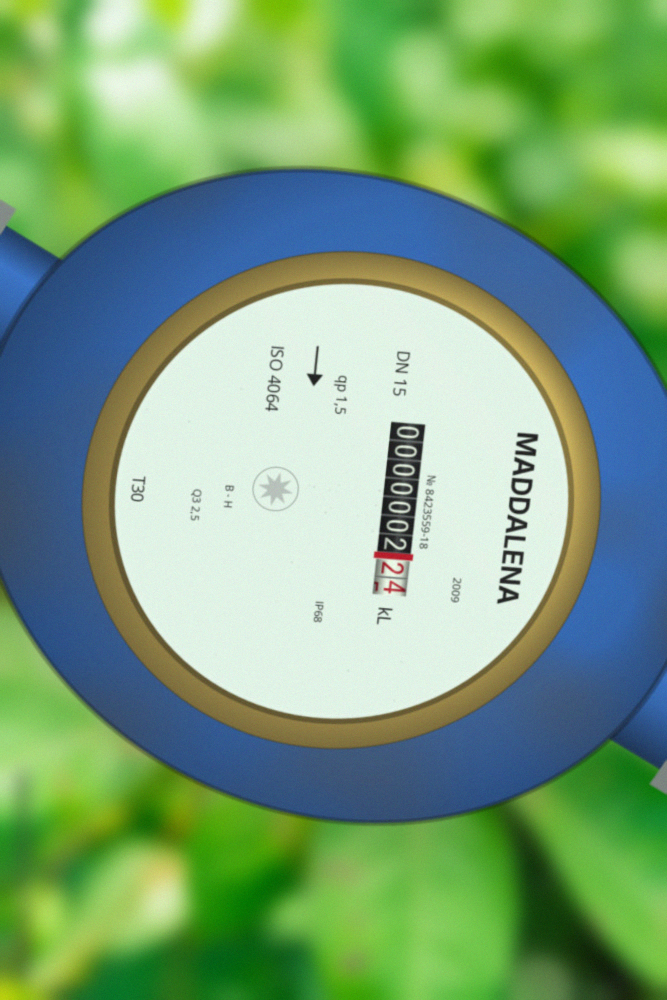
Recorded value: 2.24
